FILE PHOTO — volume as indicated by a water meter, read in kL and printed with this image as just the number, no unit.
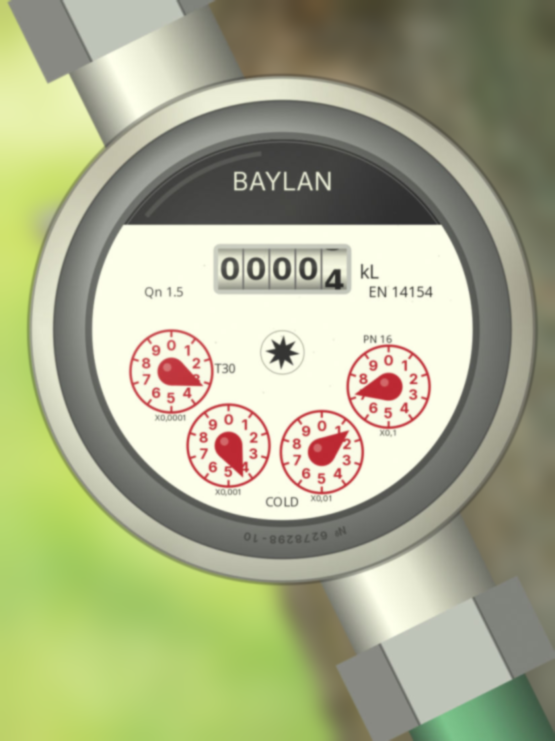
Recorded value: 3.7143
